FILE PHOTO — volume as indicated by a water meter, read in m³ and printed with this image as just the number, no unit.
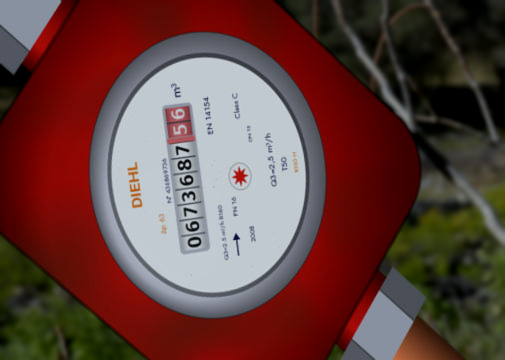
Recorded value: 673687.56
